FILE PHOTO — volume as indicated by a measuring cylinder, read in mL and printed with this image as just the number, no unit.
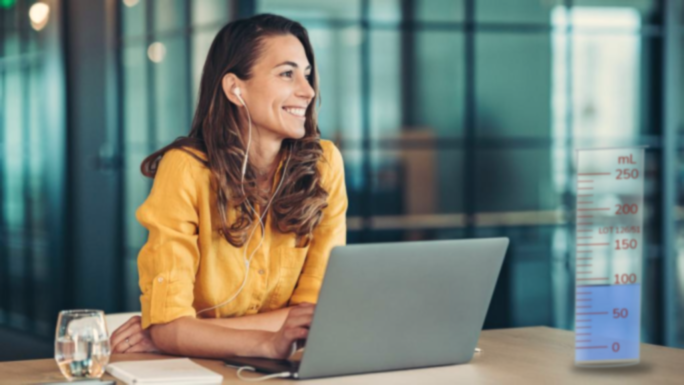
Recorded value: 90
